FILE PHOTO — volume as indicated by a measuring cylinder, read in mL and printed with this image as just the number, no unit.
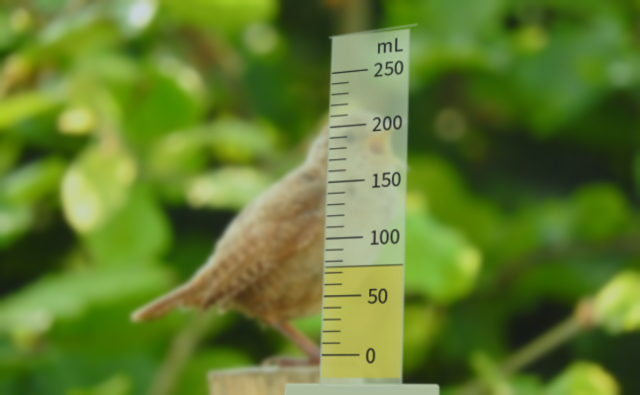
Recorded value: 75
